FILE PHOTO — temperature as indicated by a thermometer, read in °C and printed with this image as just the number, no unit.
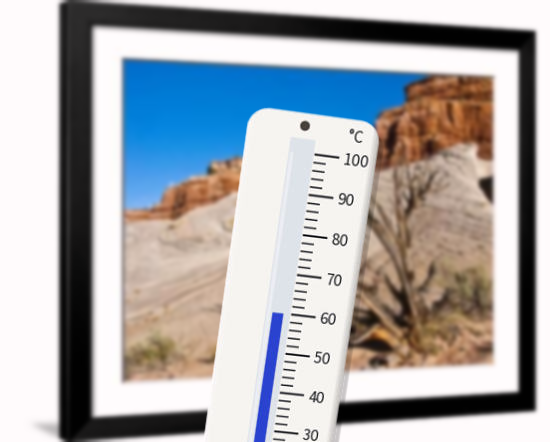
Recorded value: 60
